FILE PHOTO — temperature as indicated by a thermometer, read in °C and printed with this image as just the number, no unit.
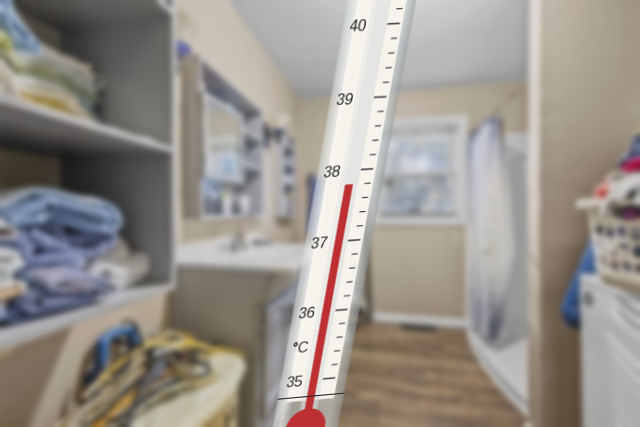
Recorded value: 37.8
